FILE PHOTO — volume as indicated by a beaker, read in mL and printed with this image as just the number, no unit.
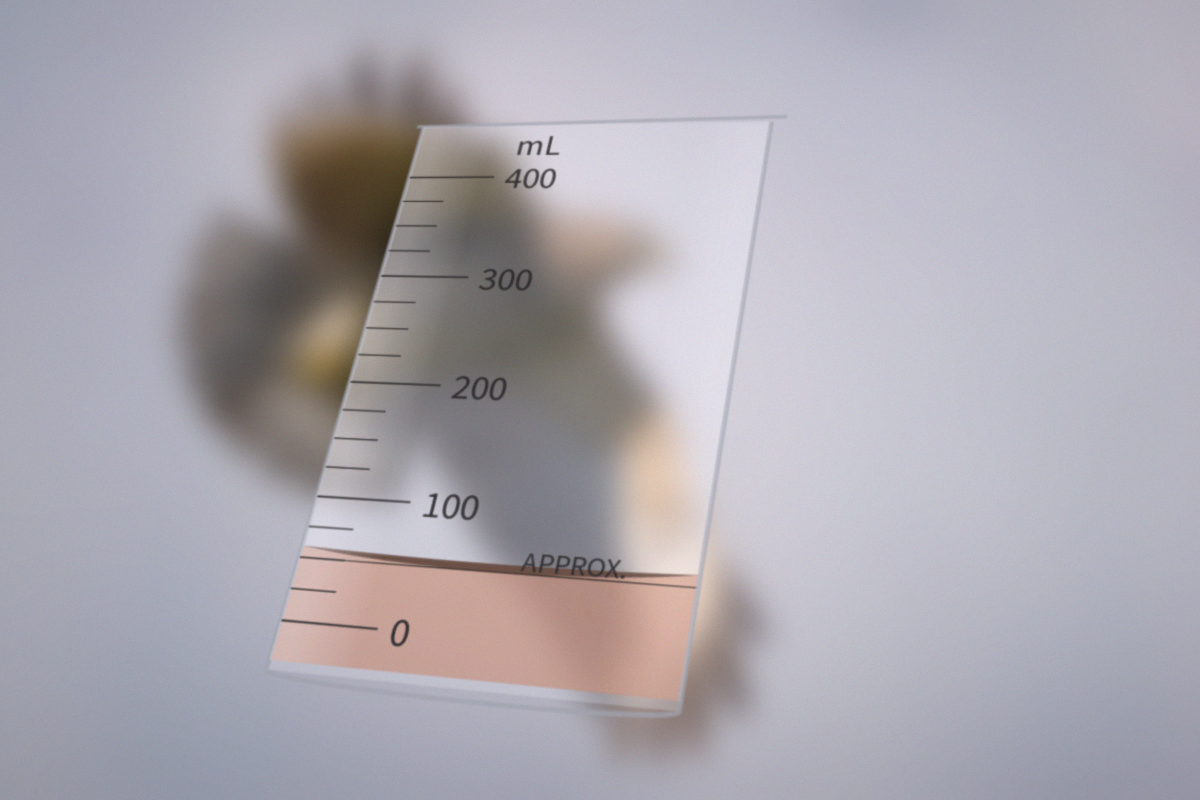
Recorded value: 50
